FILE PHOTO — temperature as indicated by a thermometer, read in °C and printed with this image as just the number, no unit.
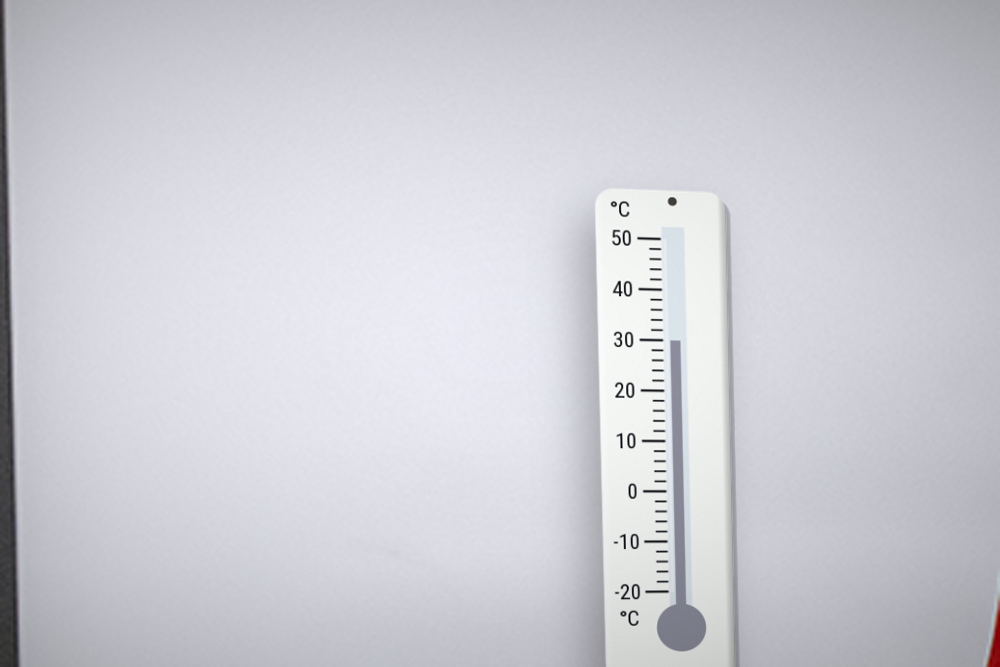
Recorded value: 30
